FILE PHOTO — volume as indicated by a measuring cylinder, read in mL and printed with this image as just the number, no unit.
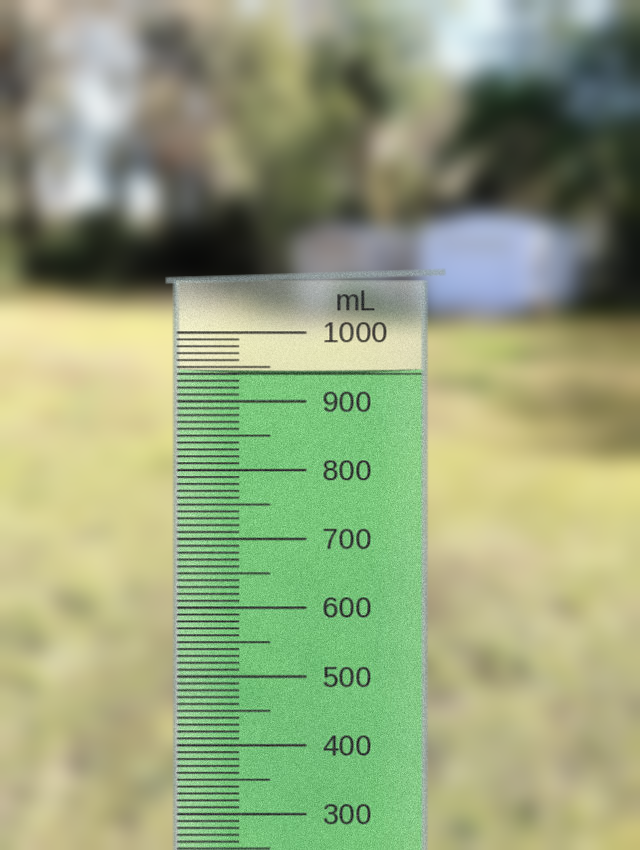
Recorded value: 940
